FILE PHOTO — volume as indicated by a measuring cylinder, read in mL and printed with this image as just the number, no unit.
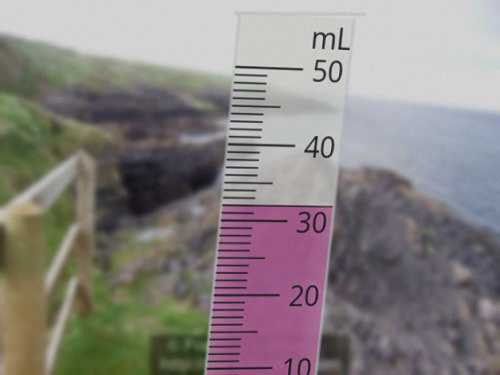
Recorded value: 32
